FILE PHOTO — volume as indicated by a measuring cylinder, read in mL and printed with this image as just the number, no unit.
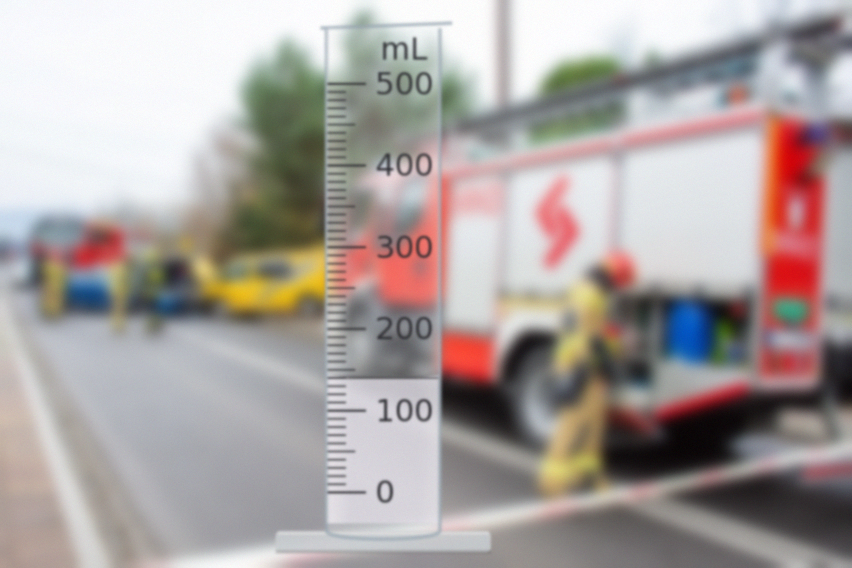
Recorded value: 140
